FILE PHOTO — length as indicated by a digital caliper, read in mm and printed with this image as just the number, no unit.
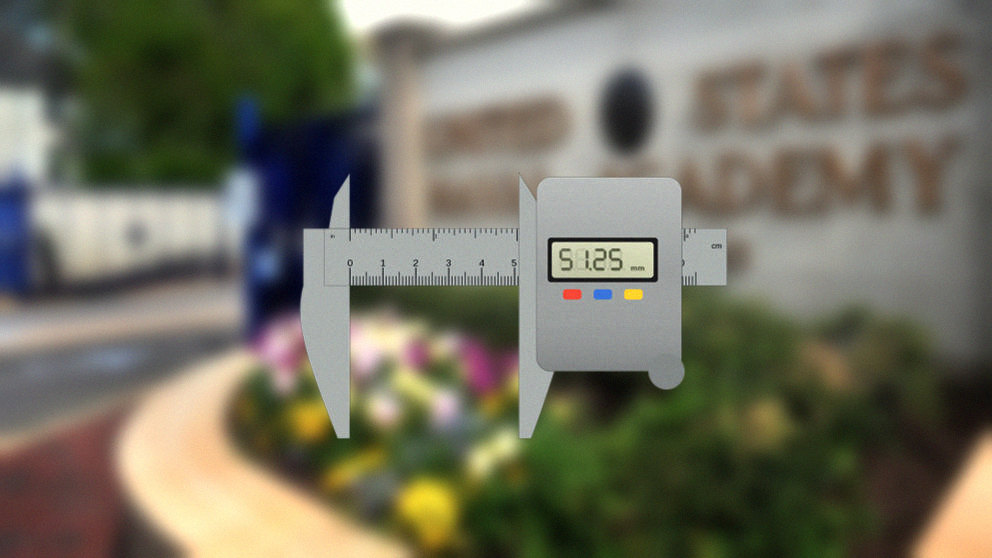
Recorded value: 51.25
